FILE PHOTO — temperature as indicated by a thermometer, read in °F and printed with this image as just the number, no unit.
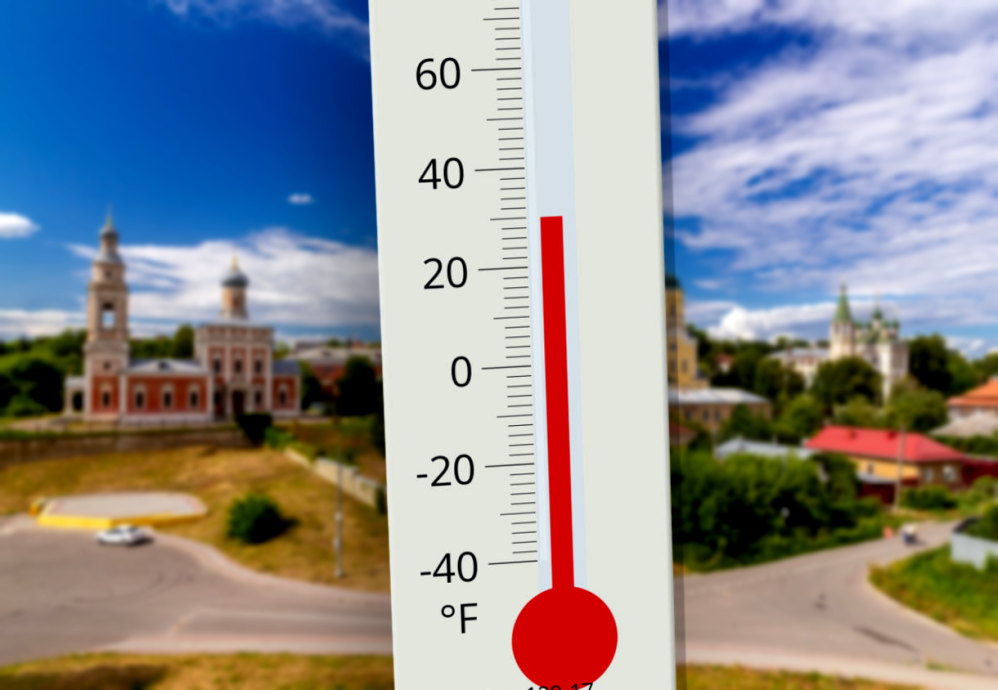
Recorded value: 30
